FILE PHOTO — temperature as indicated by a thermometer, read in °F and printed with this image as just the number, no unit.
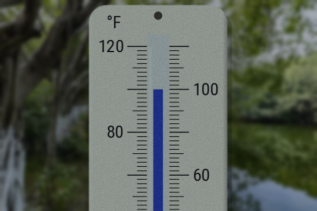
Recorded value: 100
